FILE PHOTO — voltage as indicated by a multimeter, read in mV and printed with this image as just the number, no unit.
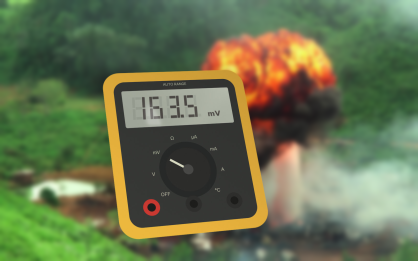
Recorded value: 163.5
